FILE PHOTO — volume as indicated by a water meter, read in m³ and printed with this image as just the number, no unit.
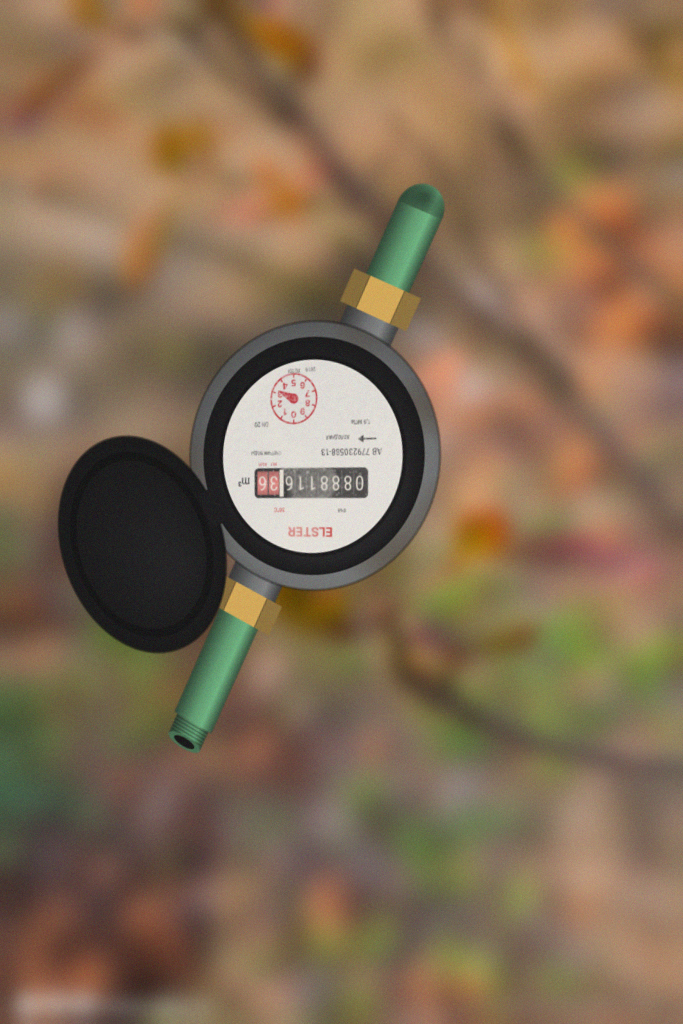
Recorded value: 888116.363
